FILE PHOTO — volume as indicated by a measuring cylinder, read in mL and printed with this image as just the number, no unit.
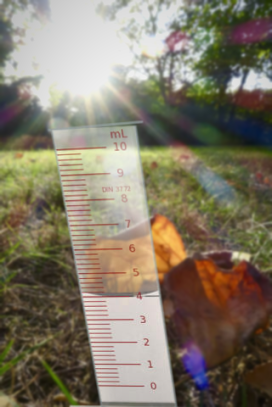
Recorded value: 4
